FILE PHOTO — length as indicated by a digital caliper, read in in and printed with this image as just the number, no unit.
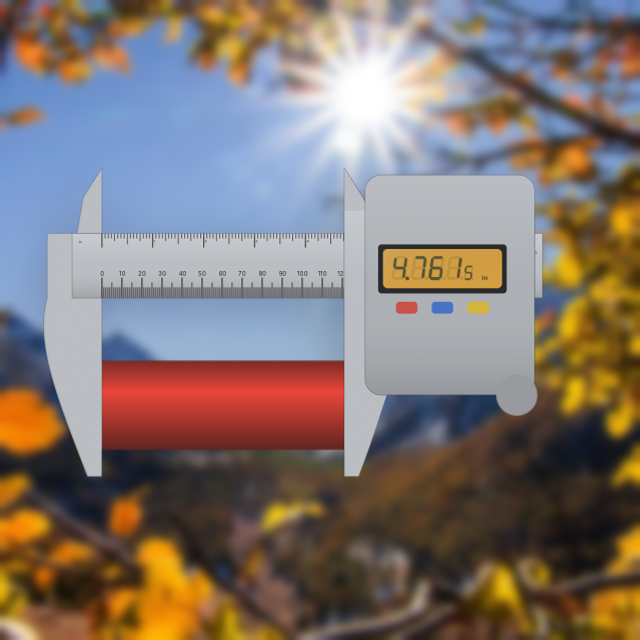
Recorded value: 4.7615
